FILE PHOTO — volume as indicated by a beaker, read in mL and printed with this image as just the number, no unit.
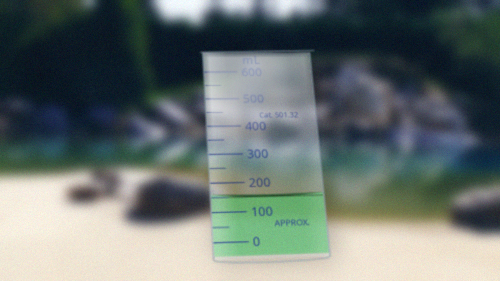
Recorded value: 150
